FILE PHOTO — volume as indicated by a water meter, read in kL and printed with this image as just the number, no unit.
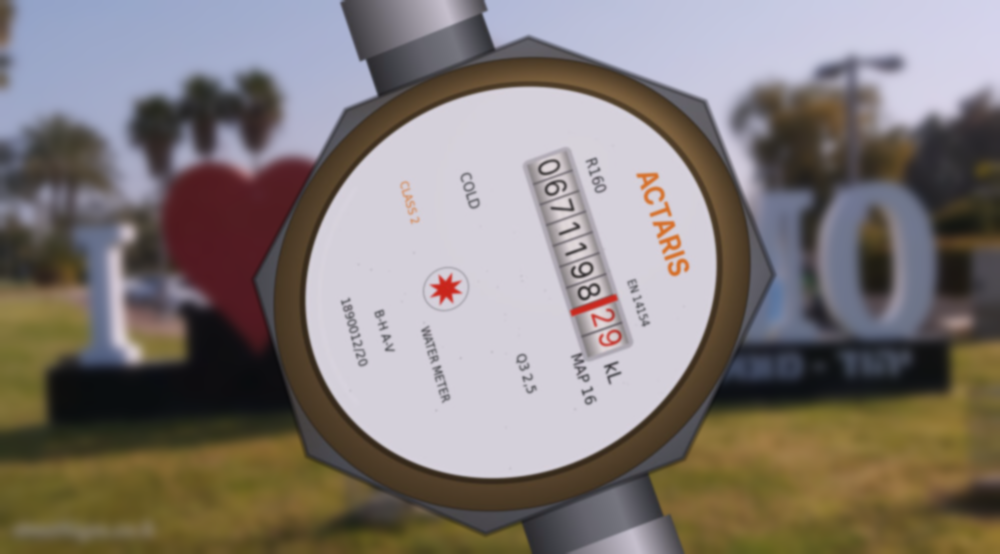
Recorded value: 671198.29
